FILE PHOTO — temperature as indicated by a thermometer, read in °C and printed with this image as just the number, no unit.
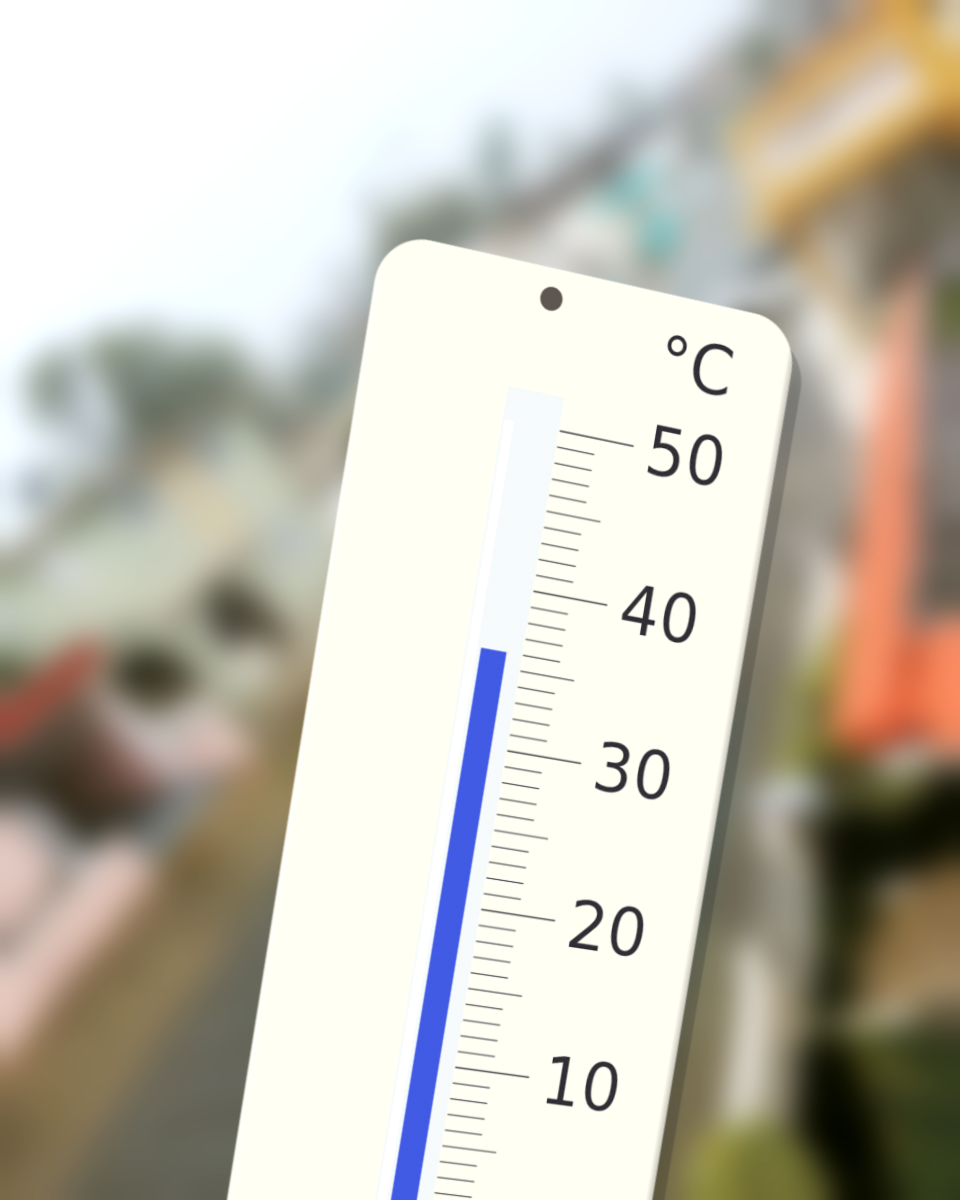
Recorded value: 36
